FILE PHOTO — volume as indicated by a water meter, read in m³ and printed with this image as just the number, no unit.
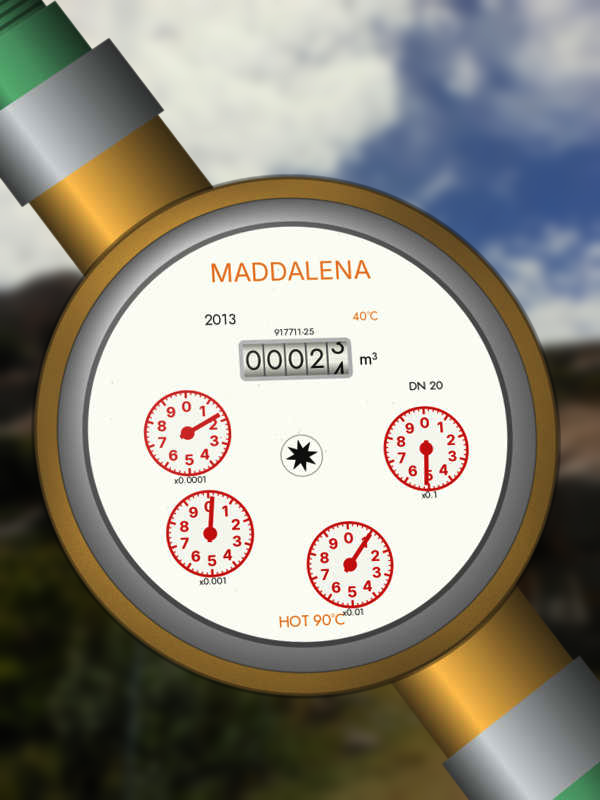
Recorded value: 23.5101
